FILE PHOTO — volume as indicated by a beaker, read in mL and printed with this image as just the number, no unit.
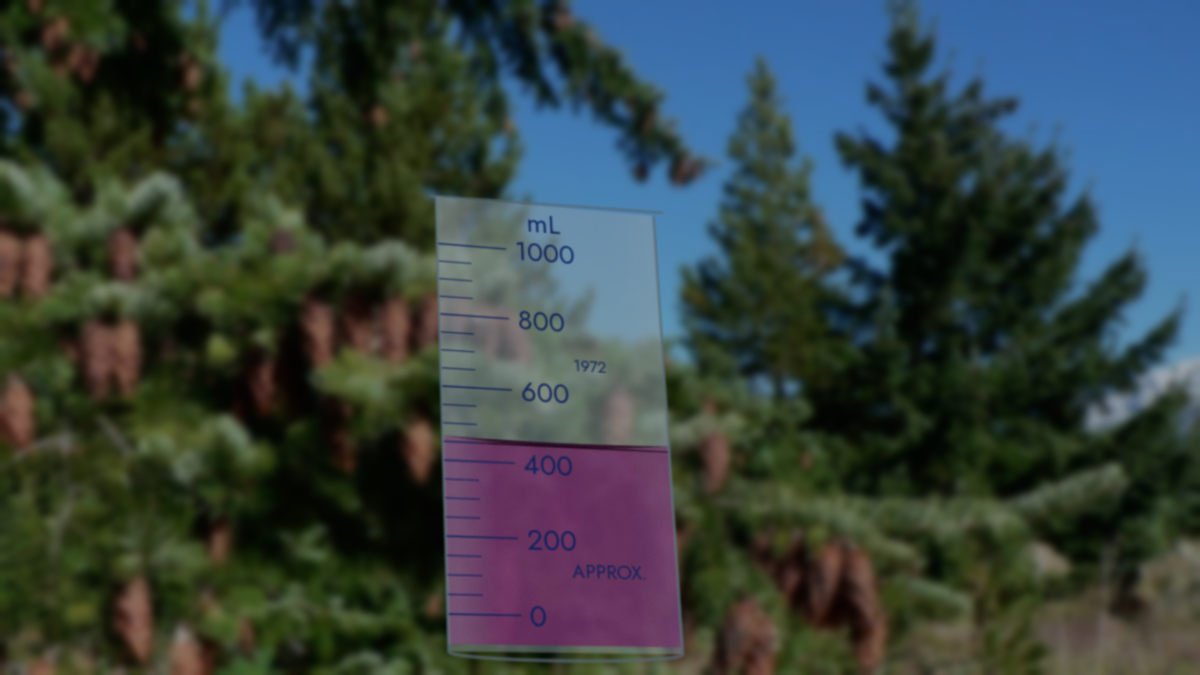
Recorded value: 450
